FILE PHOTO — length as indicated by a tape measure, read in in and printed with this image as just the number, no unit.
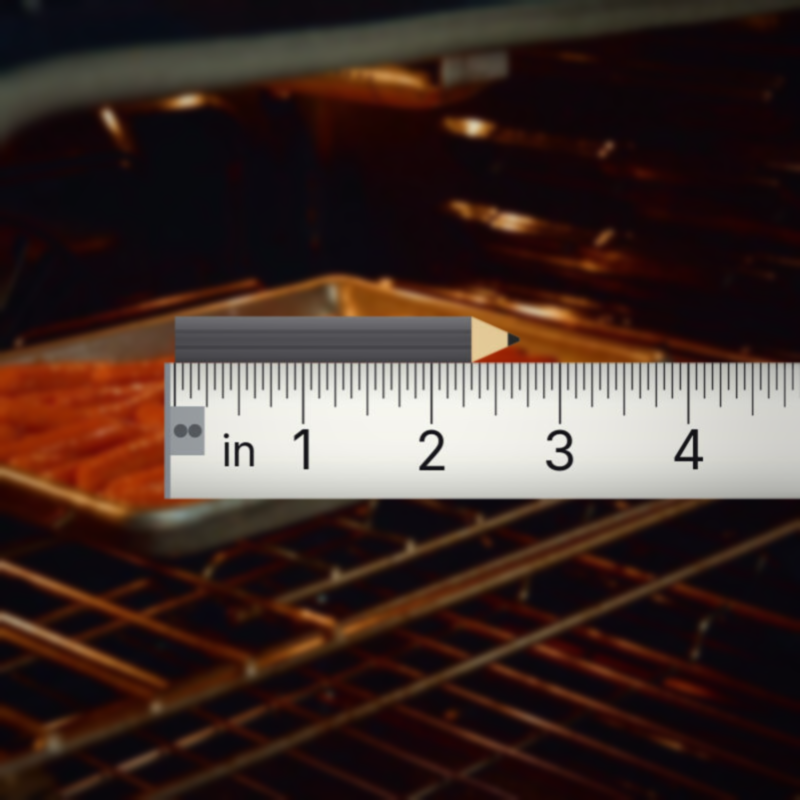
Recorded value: 2.6875
